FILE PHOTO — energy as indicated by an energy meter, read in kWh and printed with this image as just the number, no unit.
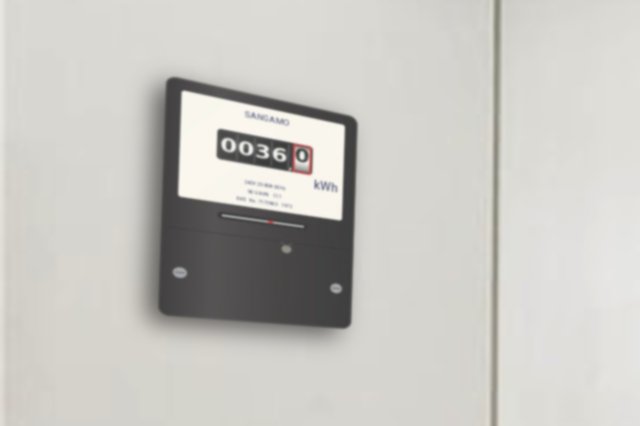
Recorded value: 36.0
